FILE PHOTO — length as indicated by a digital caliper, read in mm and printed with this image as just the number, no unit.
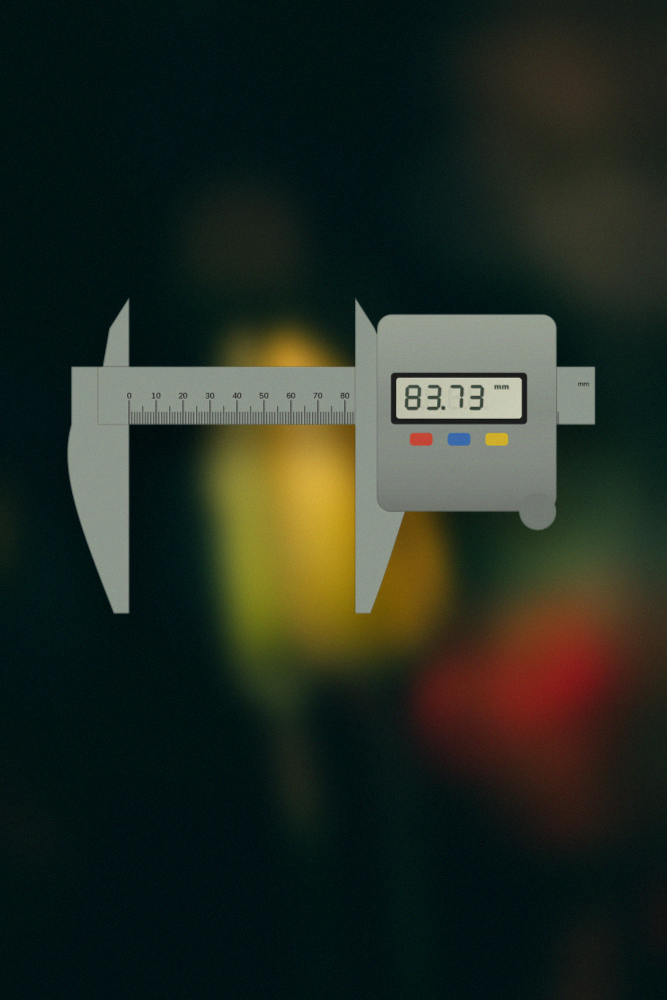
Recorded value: 83.73
